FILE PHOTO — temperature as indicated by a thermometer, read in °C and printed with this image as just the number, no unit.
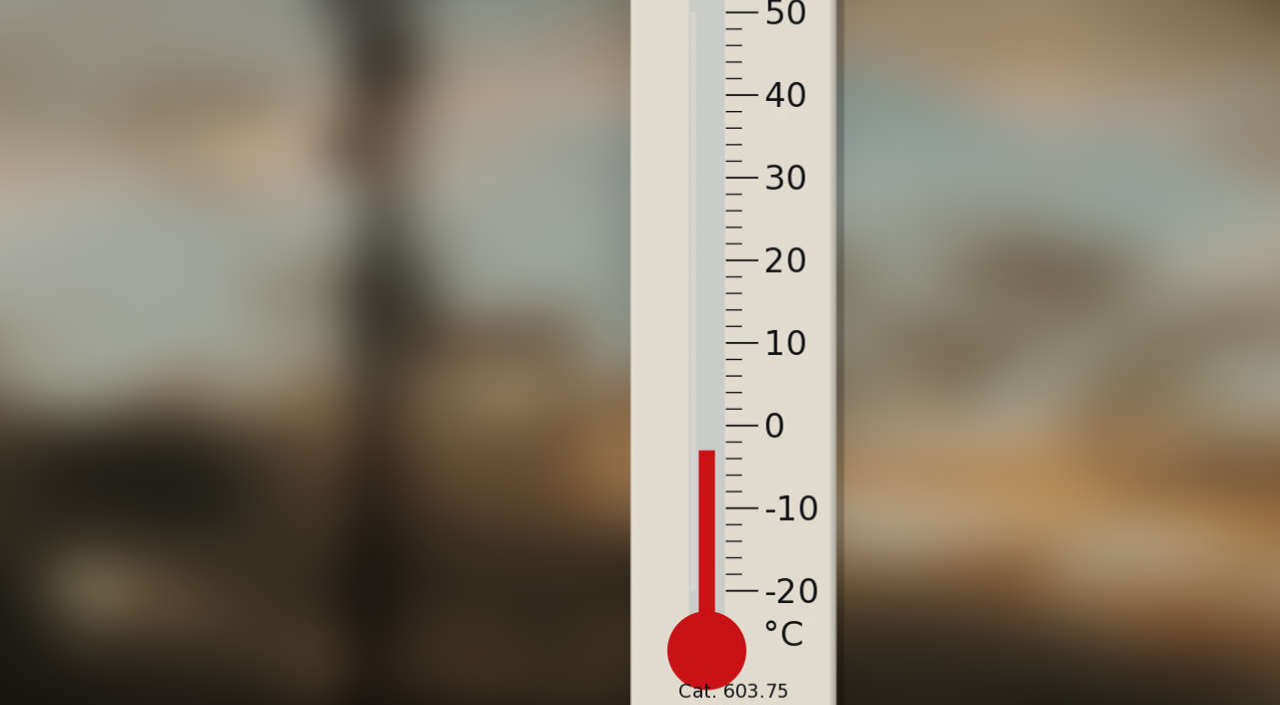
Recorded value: -3
